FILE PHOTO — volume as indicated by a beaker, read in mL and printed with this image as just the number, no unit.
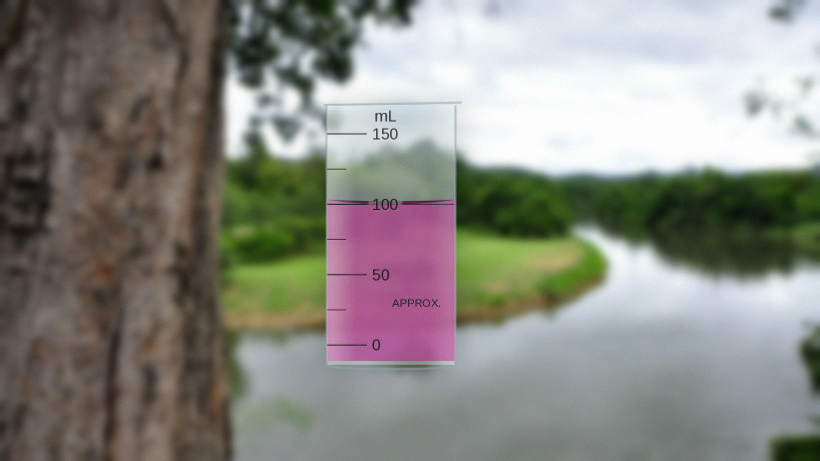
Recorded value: 100
